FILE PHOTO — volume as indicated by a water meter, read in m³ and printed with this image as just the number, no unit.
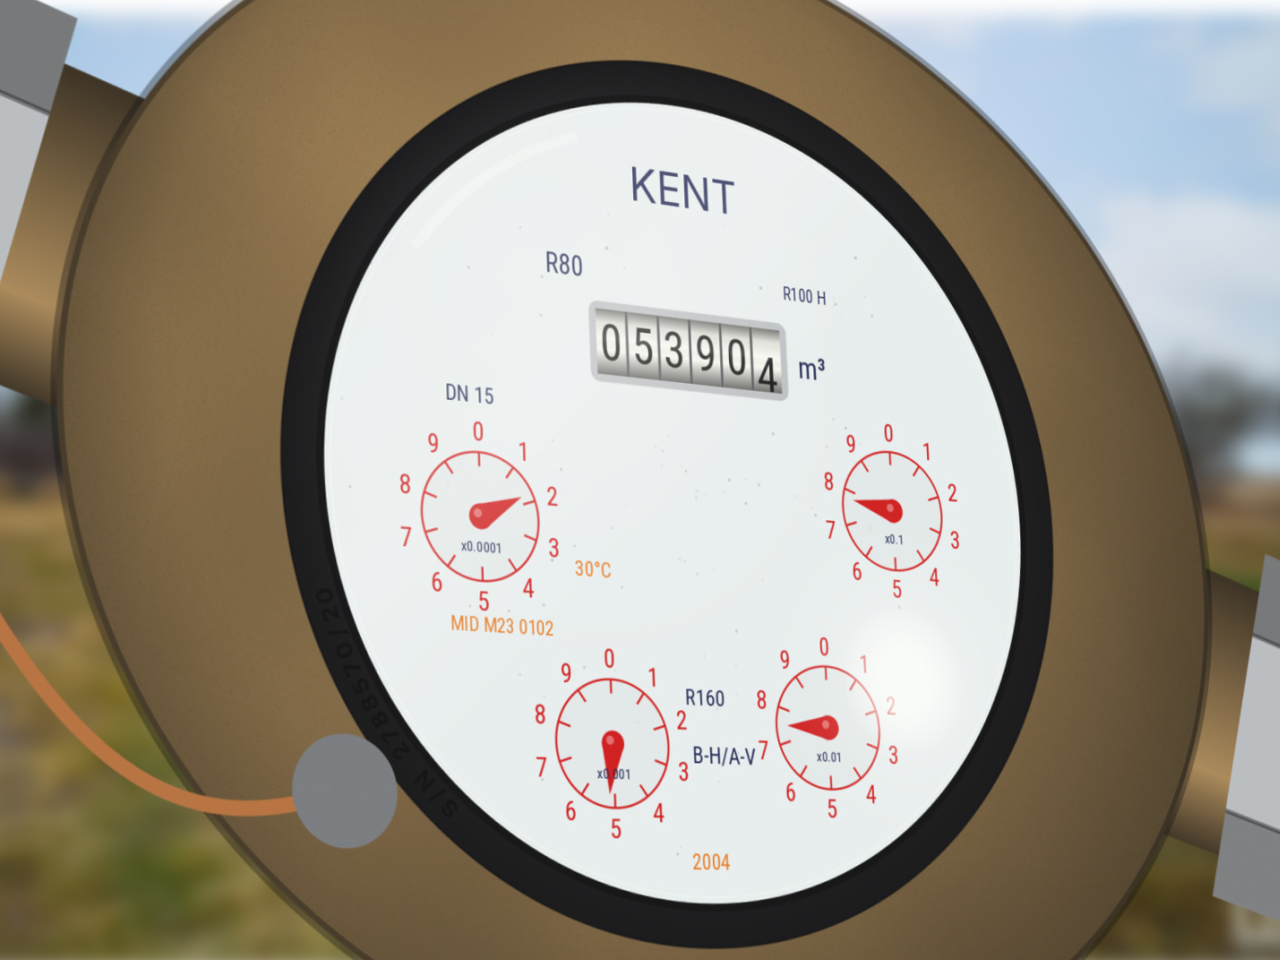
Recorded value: 53903.7751
